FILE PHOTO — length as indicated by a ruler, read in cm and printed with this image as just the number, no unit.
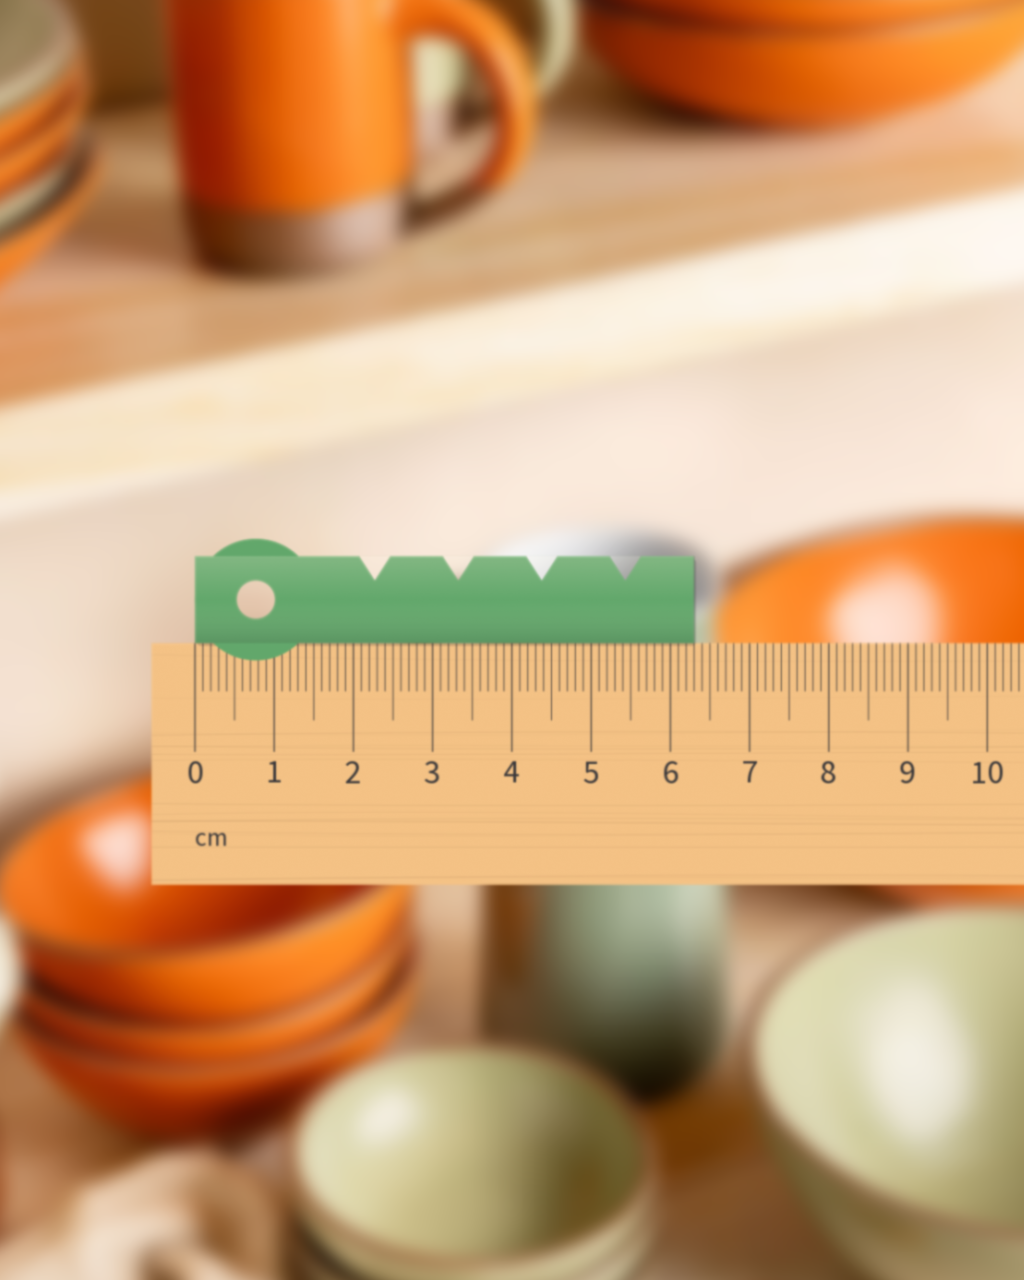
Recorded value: 6.3
